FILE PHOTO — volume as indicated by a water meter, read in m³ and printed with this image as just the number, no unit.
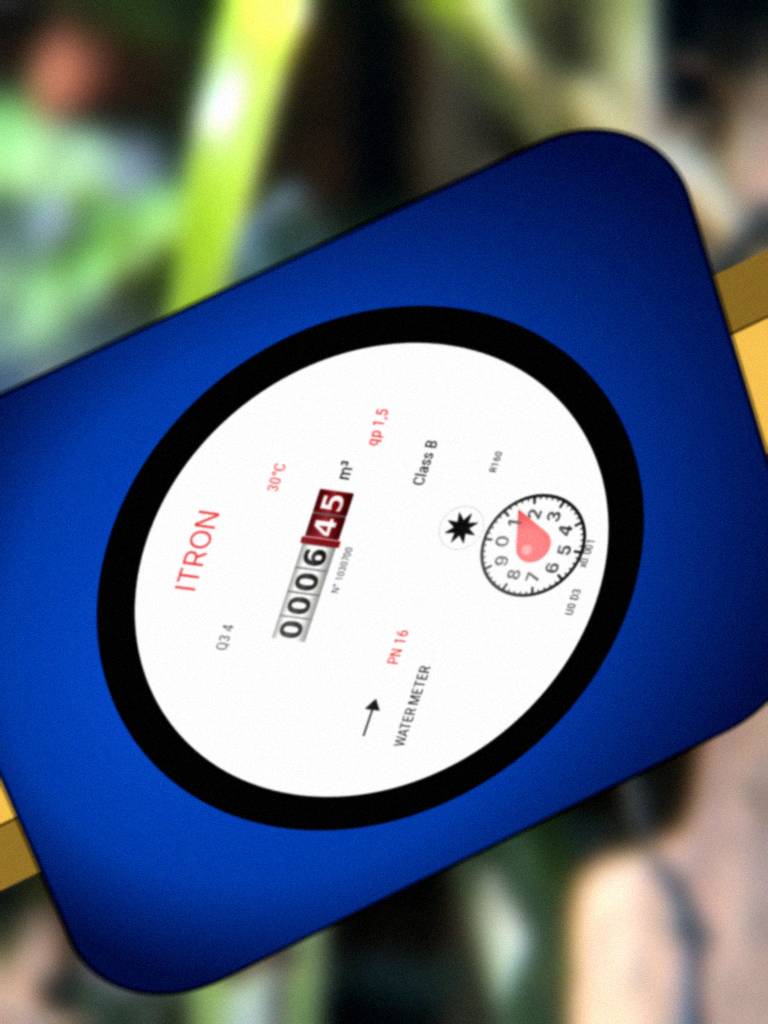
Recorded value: 6.451
